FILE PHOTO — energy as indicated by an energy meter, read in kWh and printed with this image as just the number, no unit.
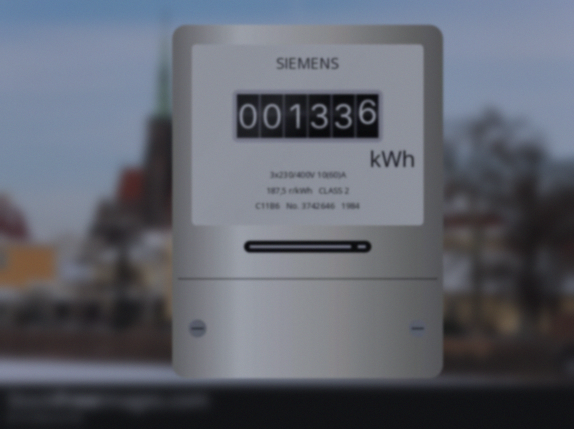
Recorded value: 1336
